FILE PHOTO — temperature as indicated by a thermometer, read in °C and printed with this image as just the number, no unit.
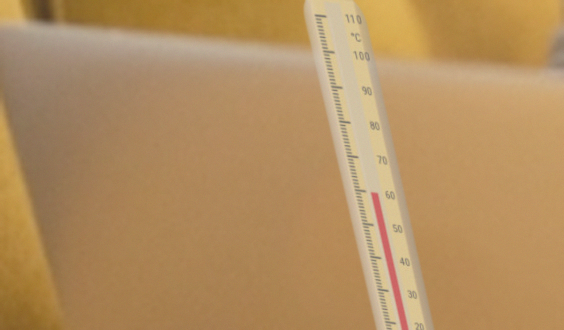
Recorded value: 60
